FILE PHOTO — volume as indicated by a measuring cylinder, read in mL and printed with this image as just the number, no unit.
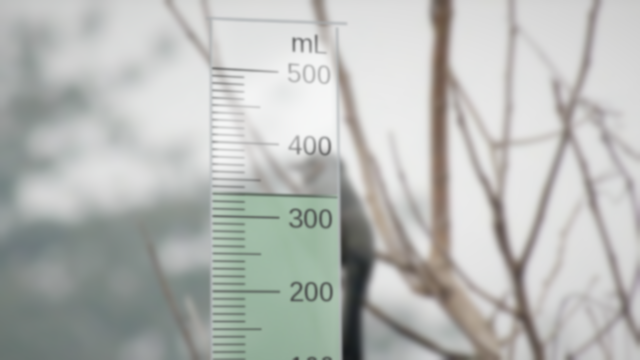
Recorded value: 330
